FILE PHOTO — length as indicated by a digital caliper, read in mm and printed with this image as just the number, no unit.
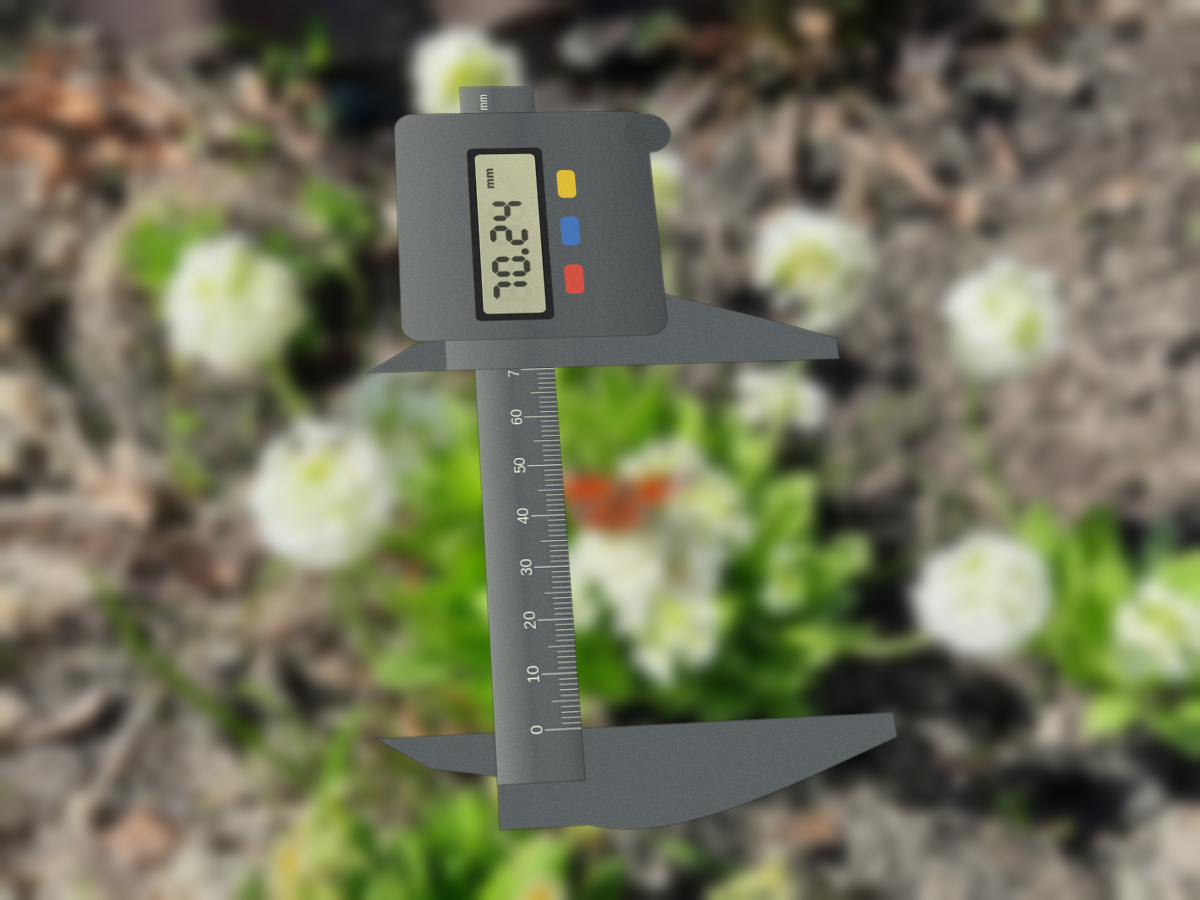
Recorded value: 70.24
